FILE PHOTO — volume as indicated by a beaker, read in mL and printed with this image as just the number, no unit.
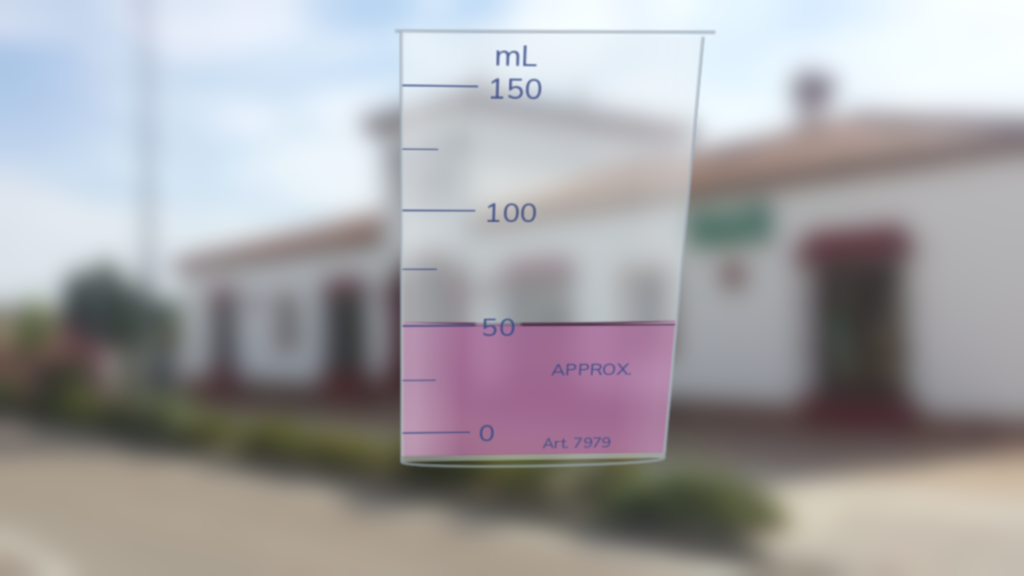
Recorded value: 50
